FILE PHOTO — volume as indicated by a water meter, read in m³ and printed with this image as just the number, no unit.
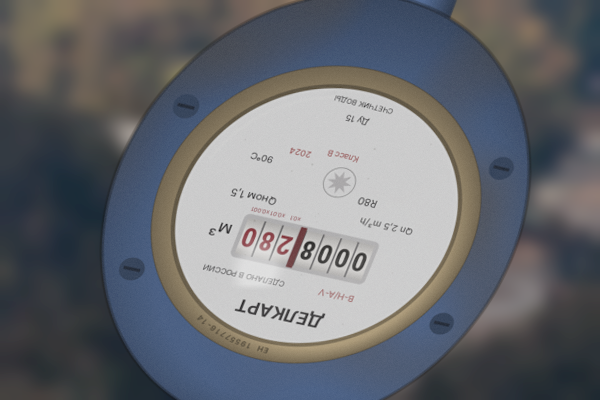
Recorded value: 8.280
